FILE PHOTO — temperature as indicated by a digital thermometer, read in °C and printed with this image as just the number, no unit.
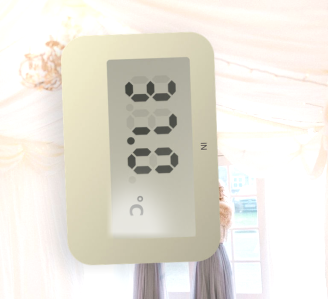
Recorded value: 37.0
